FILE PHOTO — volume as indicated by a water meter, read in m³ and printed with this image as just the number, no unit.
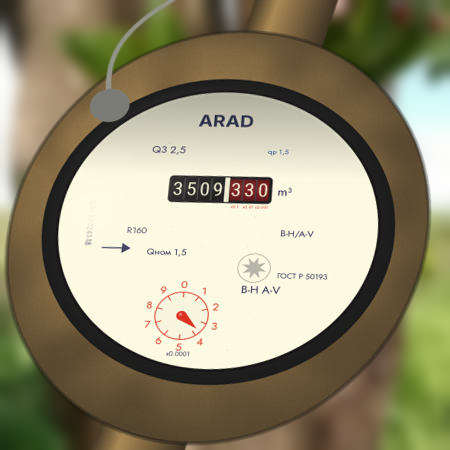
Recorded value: 3509.3303
